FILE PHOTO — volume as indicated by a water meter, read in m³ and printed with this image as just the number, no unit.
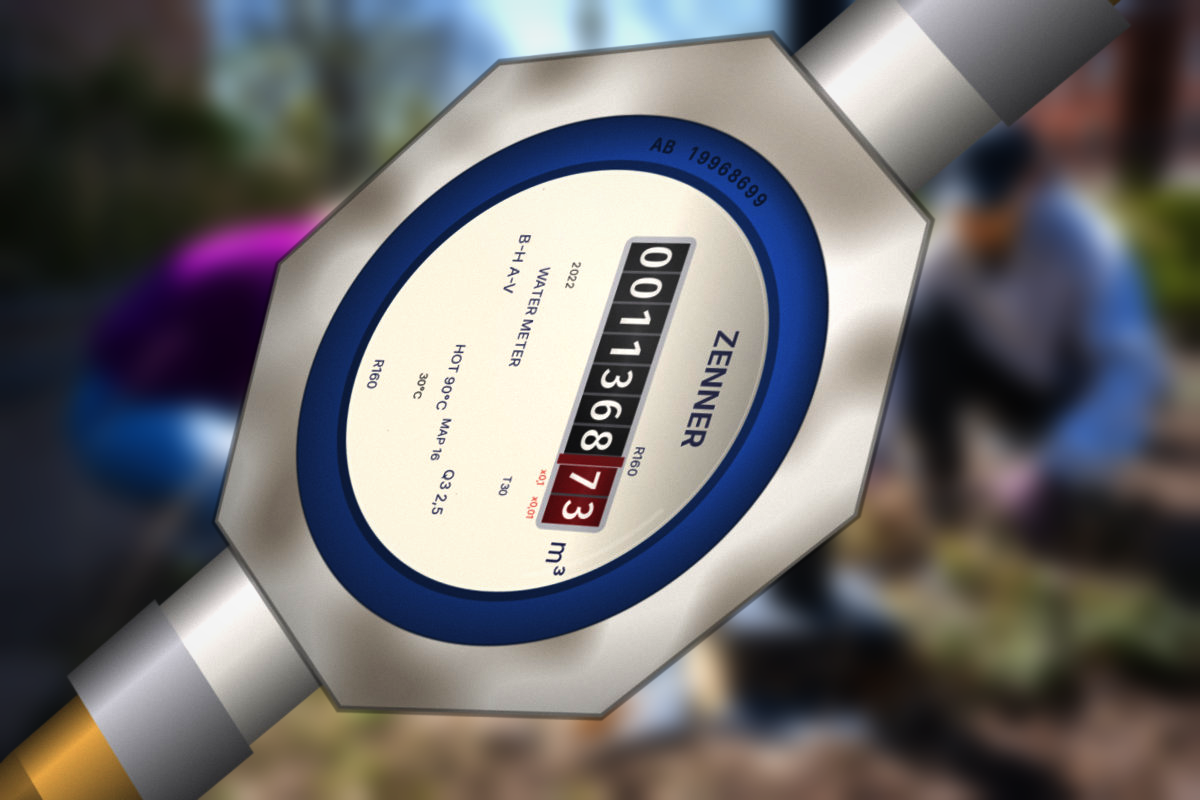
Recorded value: 11368.73
